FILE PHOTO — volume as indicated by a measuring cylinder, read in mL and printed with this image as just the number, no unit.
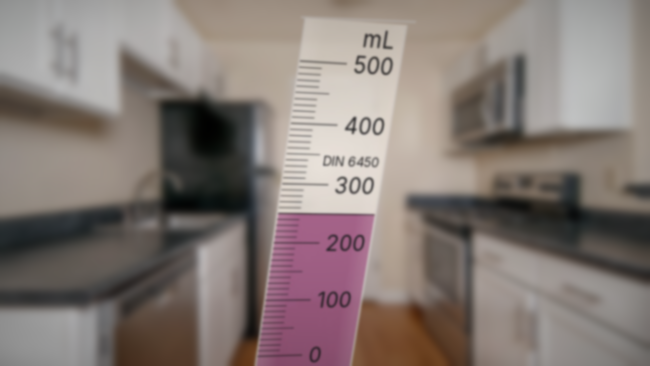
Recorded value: 250
